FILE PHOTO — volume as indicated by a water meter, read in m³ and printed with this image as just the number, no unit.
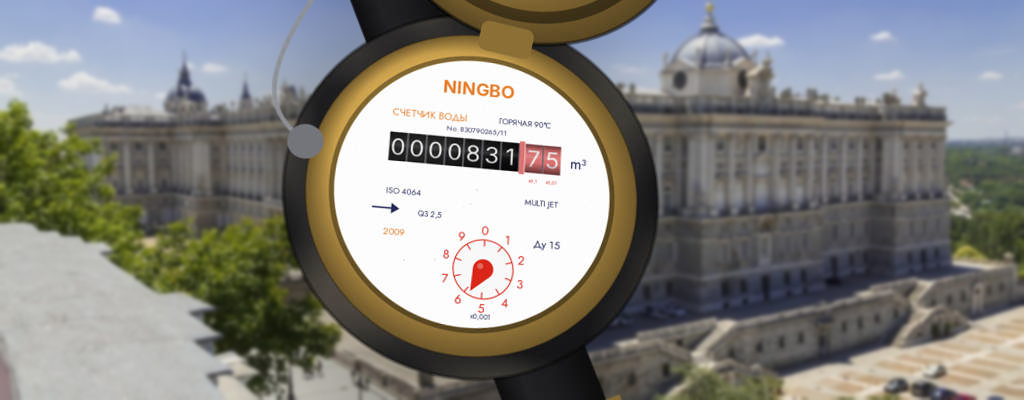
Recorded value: 831.755
